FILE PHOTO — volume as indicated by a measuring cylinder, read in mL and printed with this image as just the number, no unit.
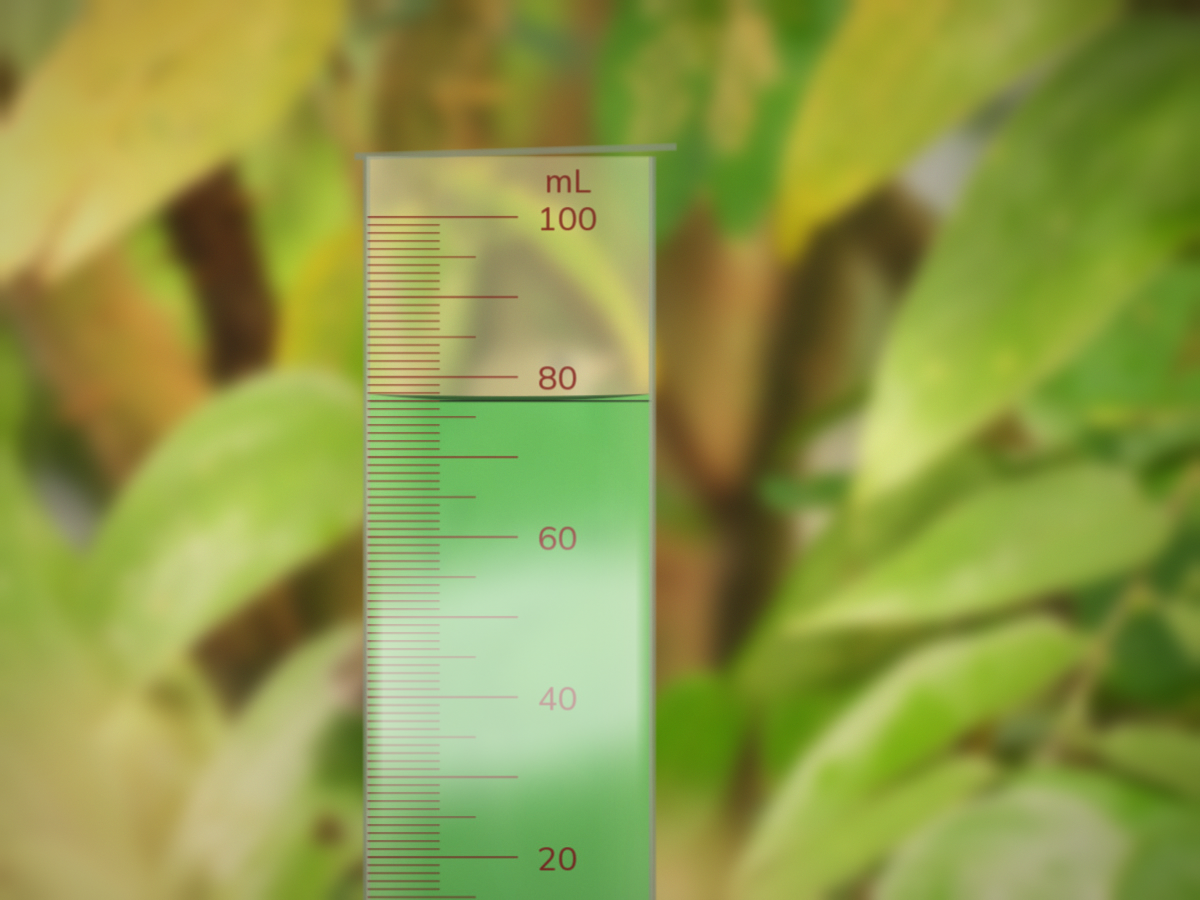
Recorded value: 77
